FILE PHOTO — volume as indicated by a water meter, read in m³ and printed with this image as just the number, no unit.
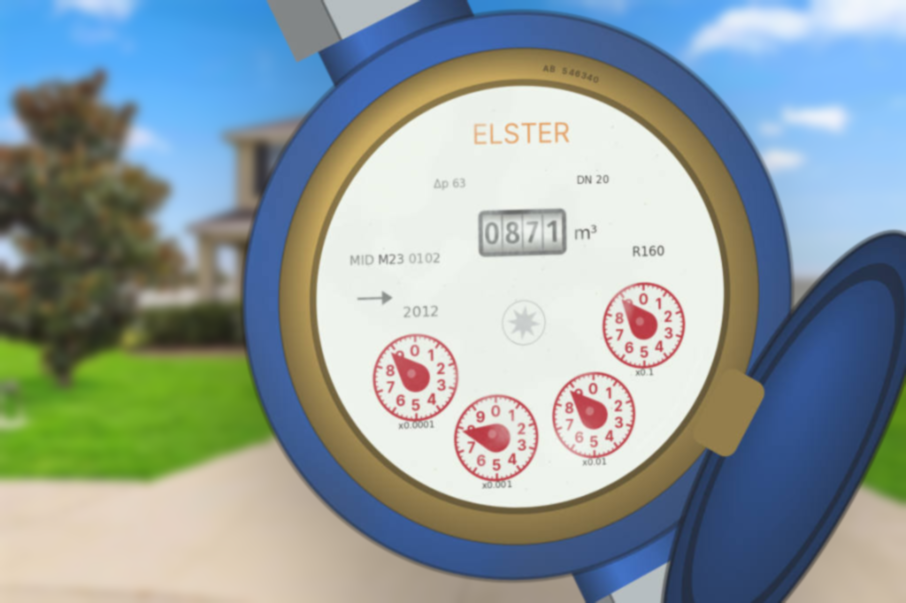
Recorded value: 871.8878
